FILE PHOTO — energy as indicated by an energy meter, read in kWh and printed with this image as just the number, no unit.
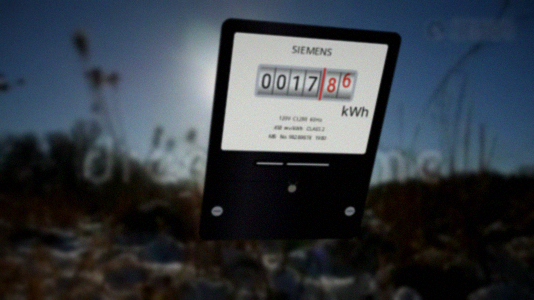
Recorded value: 17.86
